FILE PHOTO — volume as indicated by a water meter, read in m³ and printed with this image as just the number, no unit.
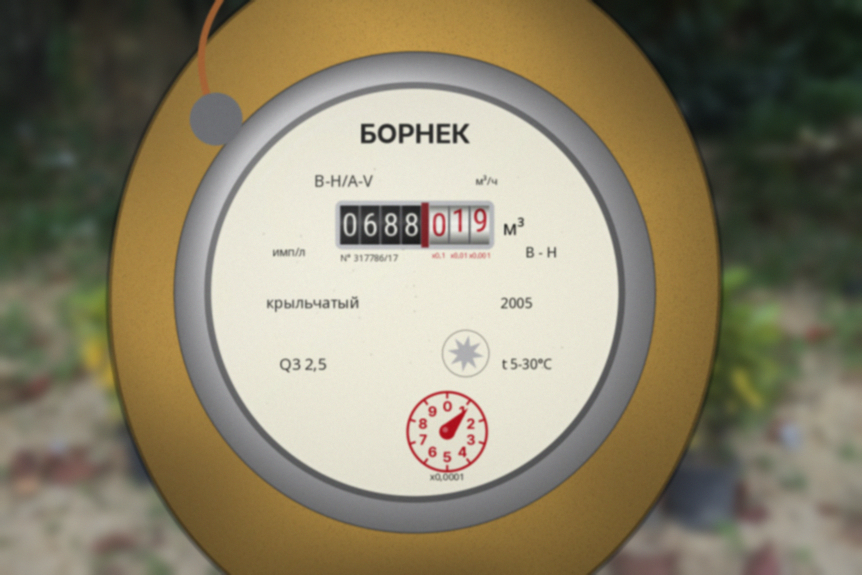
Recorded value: 688.0191
